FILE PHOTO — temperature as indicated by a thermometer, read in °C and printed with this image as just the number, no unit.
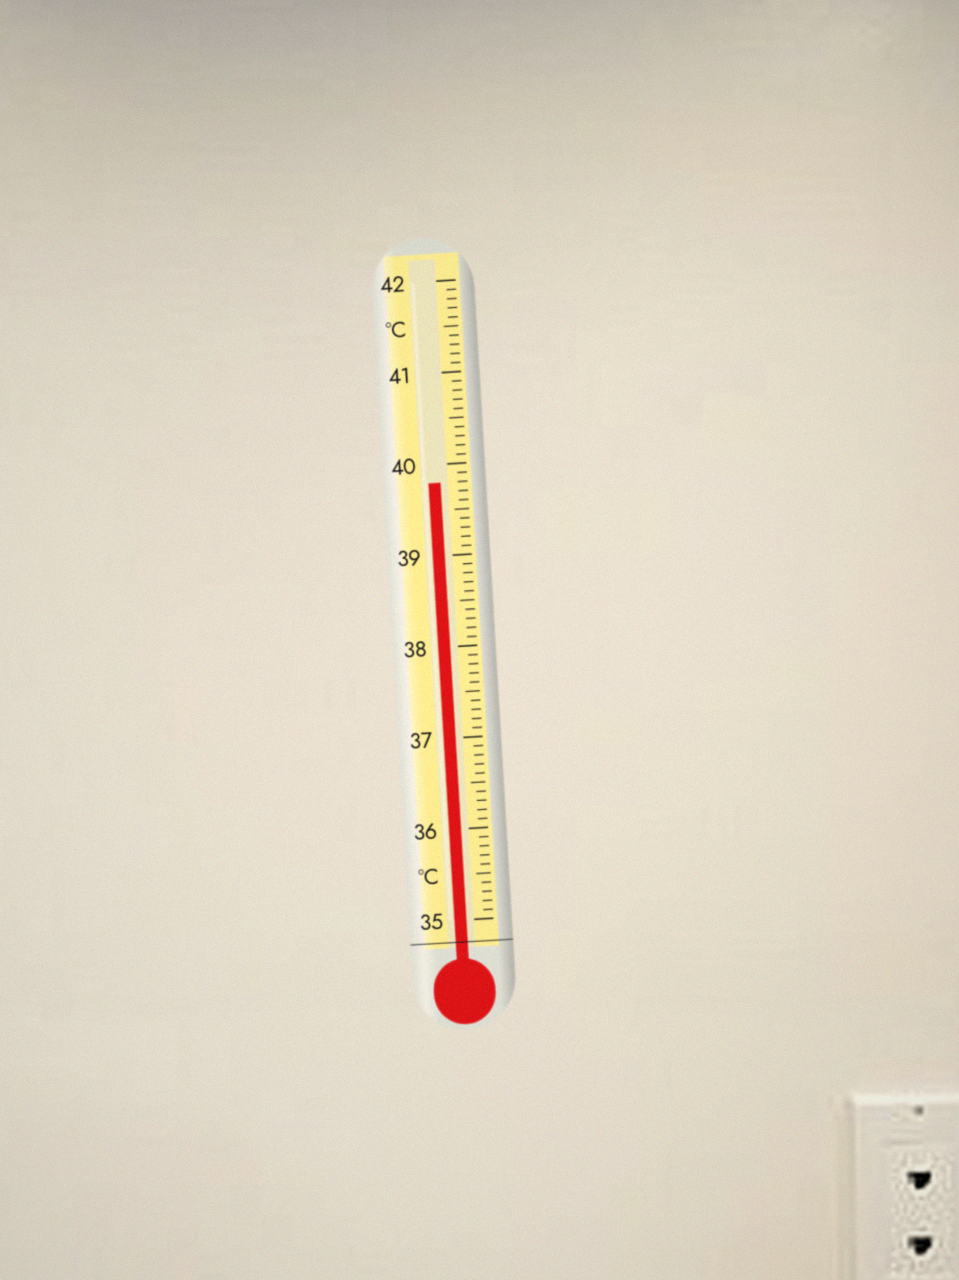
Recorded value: 39.8
